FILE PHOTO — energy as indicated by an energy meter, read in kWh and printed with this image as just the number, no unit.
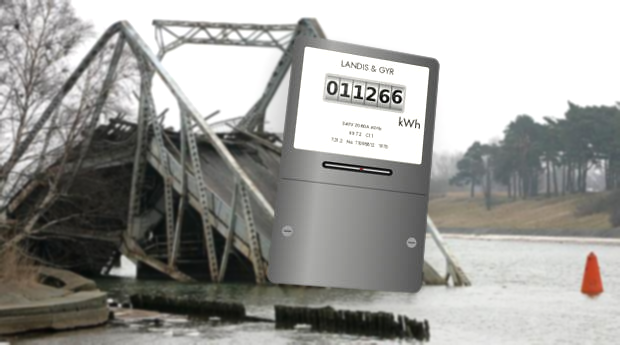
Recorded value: 11266
